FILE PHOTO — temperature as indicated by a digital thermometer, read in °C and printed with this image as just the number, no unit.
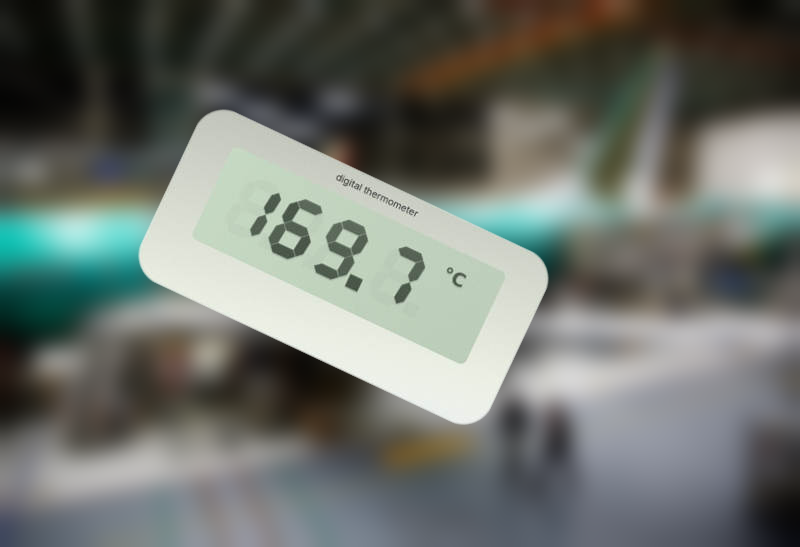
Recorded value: 169.7
